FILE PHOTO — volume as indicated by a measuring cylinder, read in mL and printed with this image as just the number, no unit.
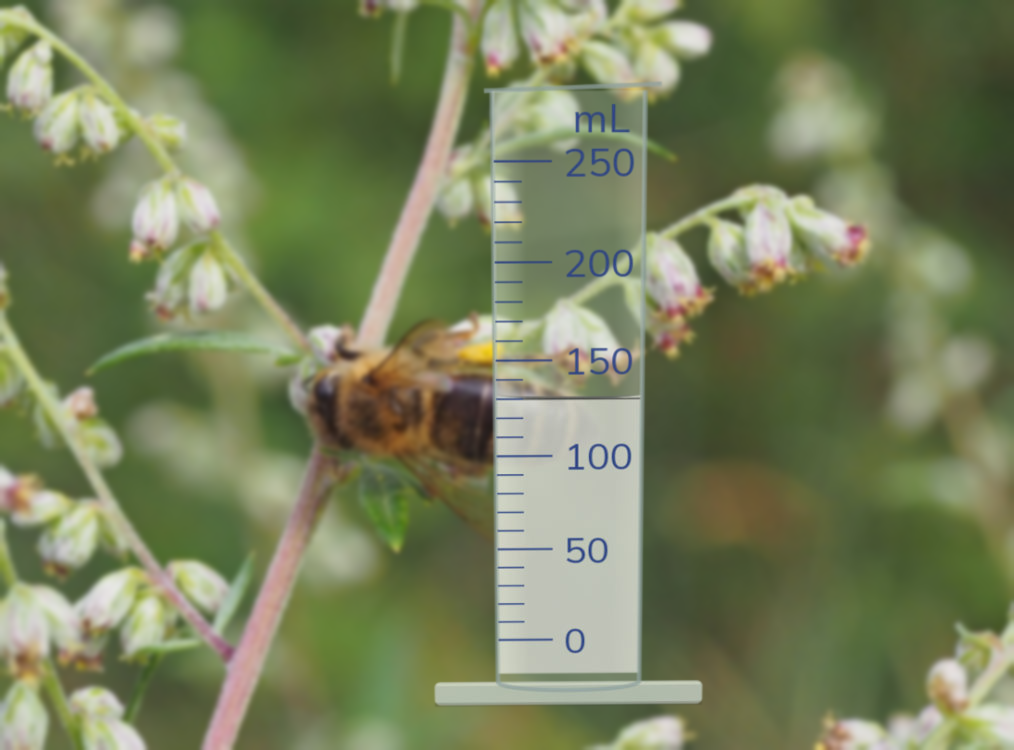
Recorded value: 130
